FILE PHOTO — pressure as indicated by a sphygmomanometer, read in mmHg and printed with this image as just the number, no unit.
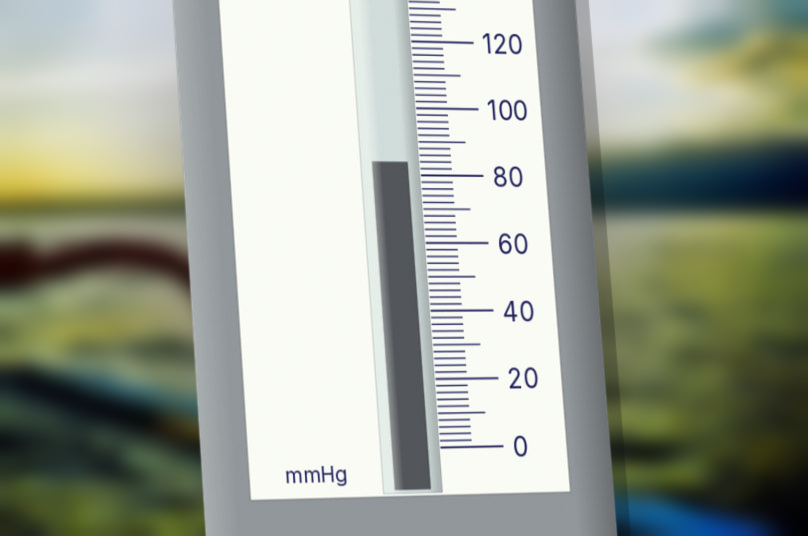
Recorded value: 84
